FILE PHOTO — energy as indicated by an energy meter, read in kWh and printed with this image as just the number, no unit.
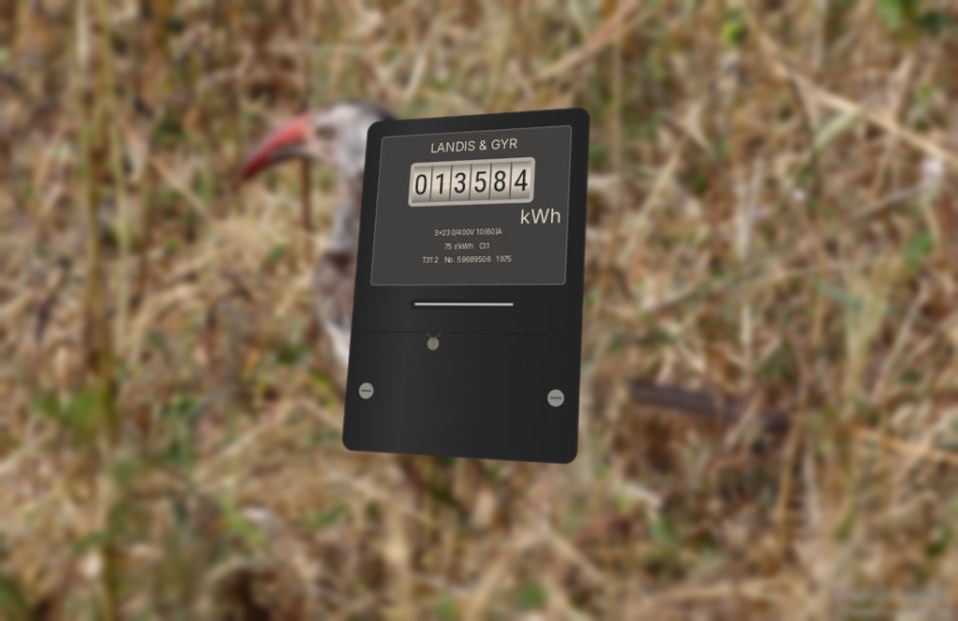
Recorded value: 13584
